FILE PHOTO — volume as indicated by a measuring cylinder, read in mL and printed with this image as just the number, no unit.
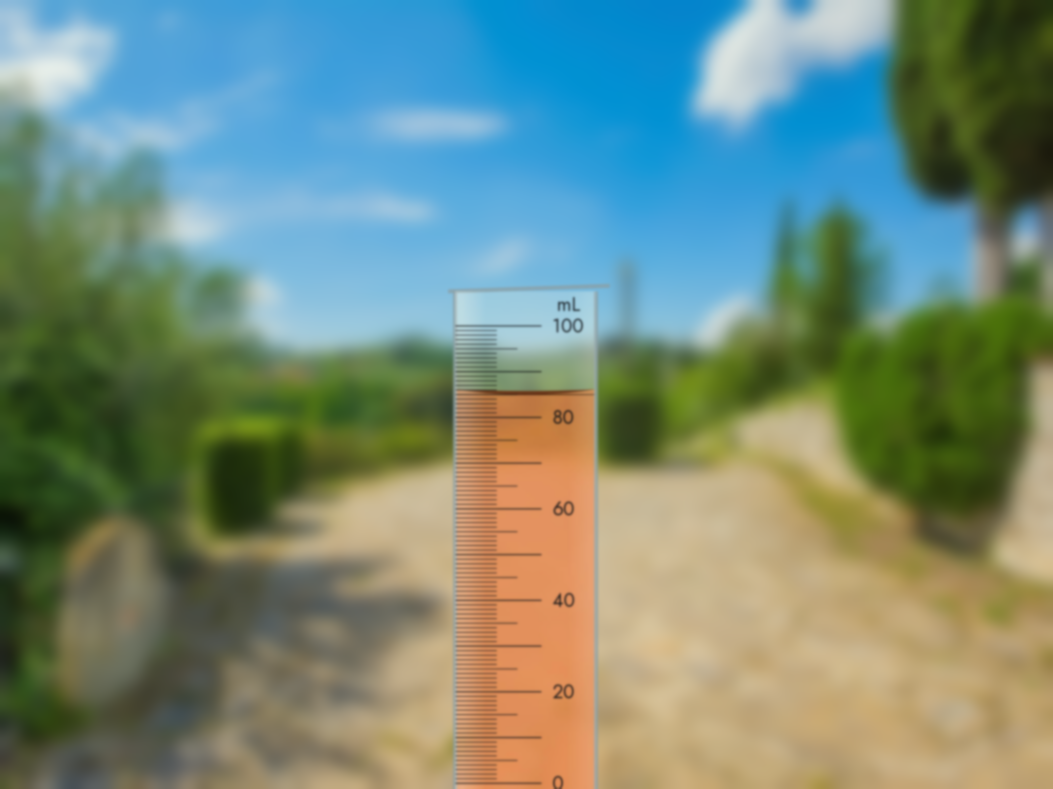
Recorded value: 85
